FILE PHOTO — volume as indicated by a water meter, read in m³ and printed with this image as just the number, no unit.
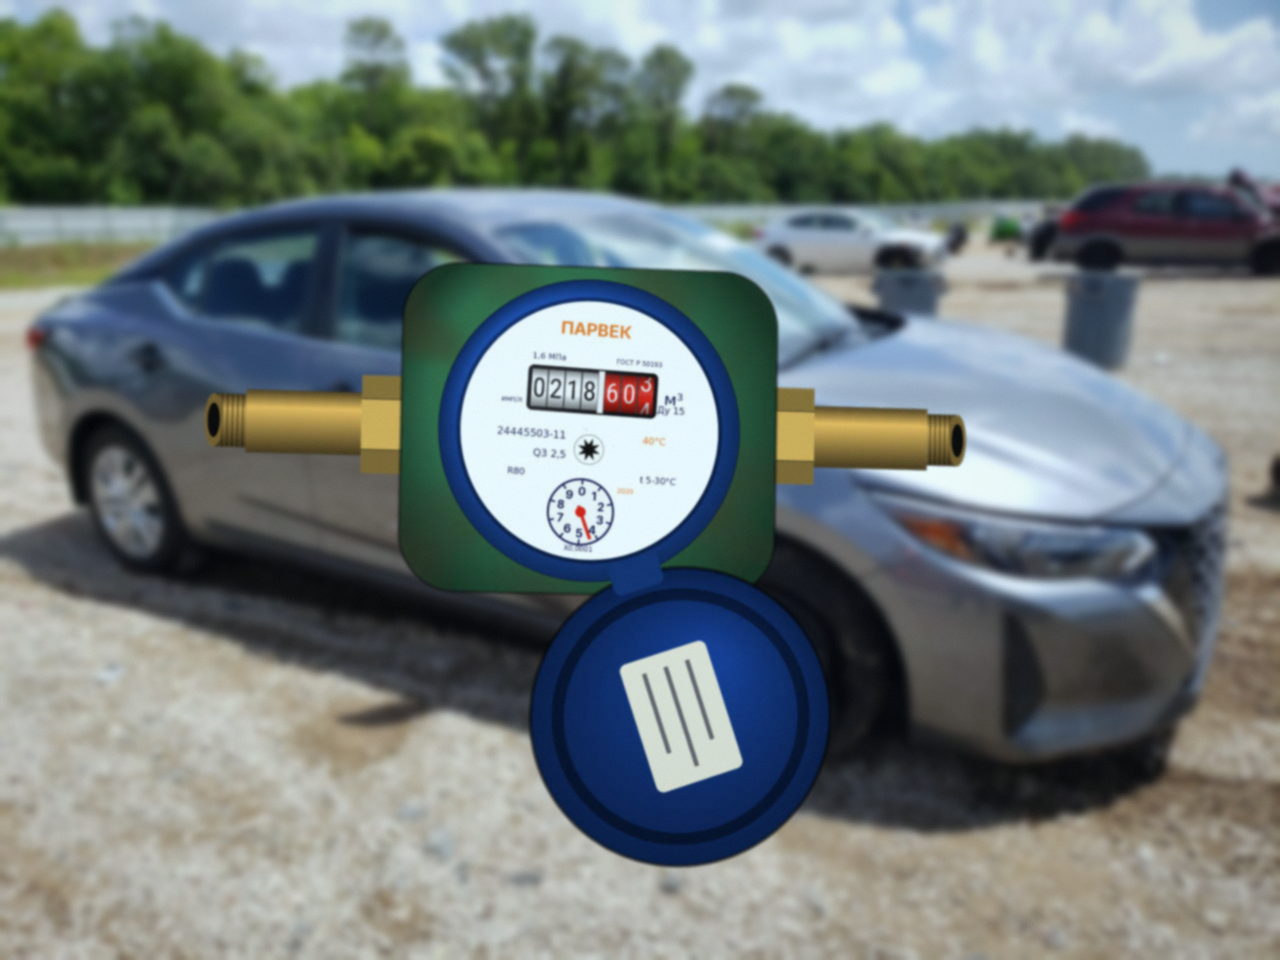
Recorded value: 218.6034
